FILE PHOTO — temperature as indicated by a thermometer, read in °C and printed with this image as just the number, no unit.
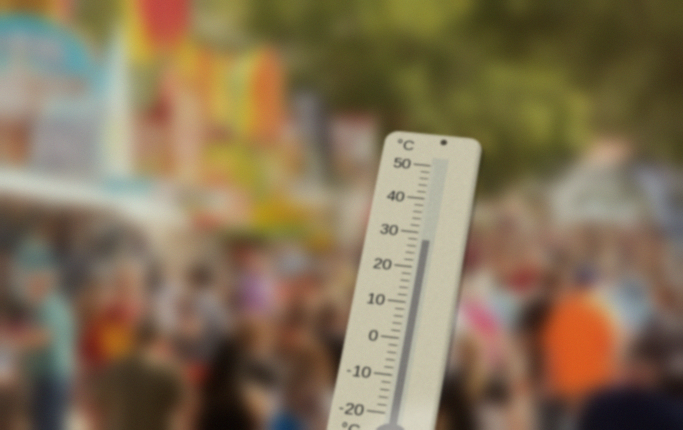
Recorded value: 28
